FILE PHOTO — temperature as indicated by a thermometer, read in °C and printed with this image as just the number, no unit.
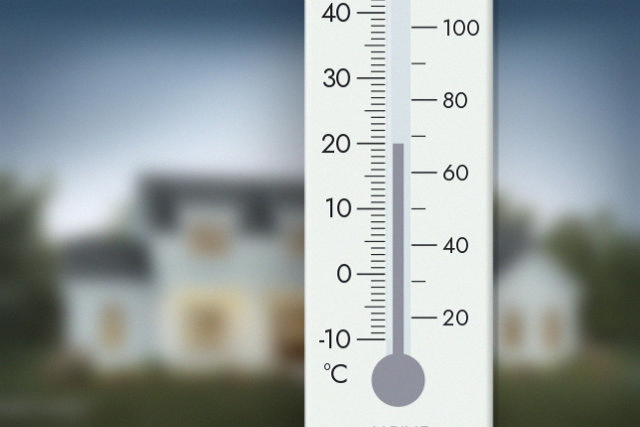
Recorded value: 20
